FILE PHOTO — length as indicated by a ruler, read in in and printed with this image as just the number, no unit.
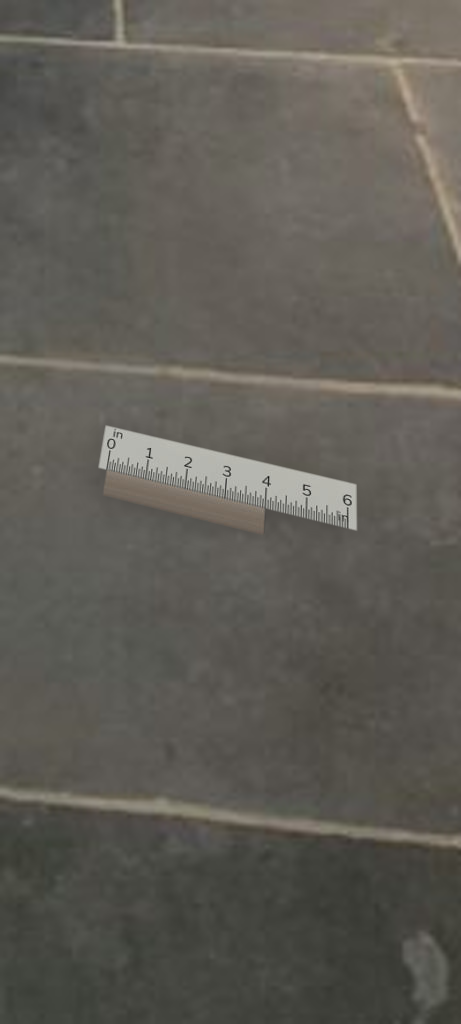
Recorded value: 4
